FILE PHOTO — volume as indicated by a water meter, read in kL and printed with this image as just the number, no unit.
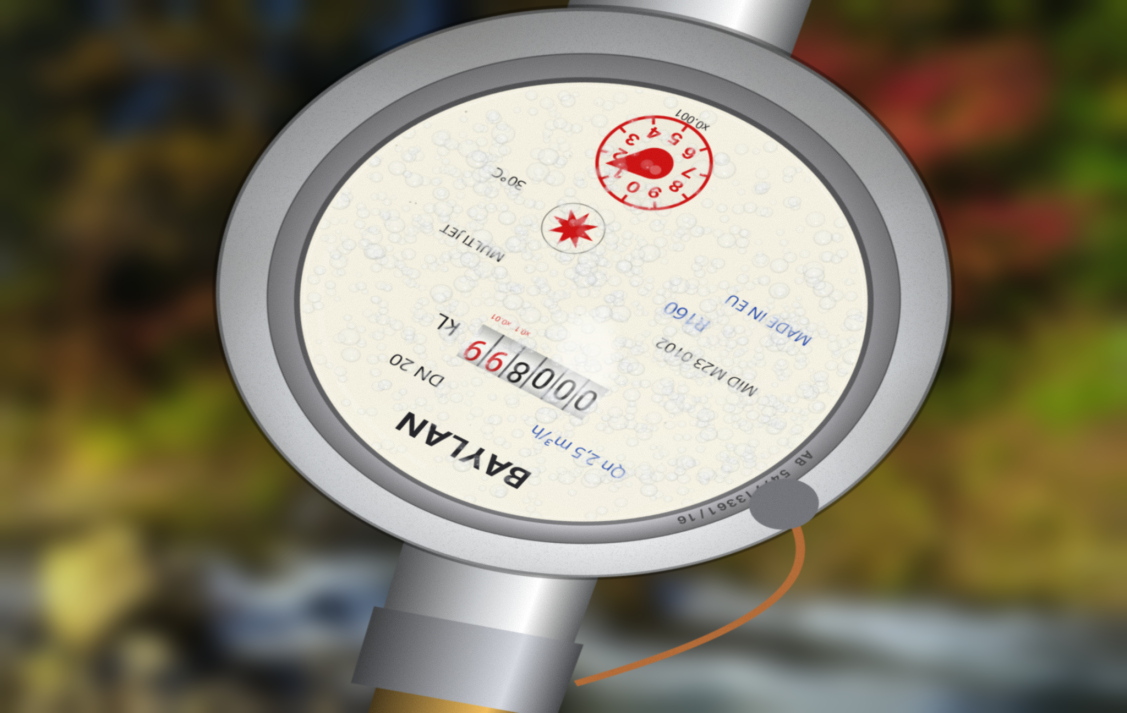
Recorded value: 8.991
